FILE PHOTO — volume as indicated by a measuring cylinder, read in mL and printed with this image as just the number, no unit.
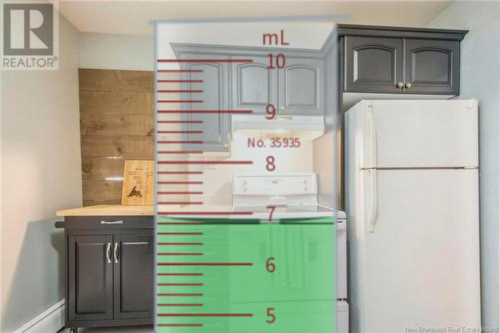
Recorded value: 6.8
